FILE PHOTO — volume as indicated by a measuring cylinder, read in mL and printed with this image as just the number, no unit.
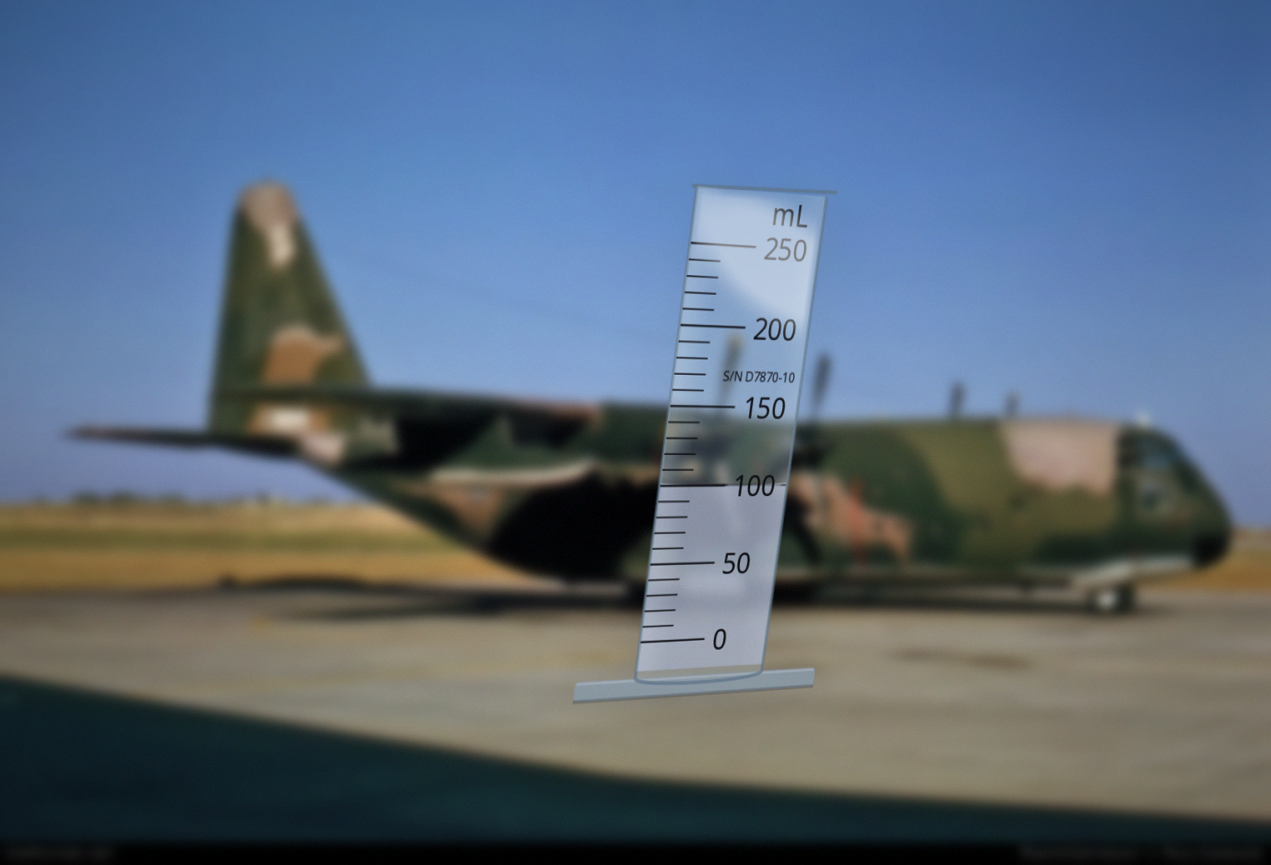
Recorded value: 100
